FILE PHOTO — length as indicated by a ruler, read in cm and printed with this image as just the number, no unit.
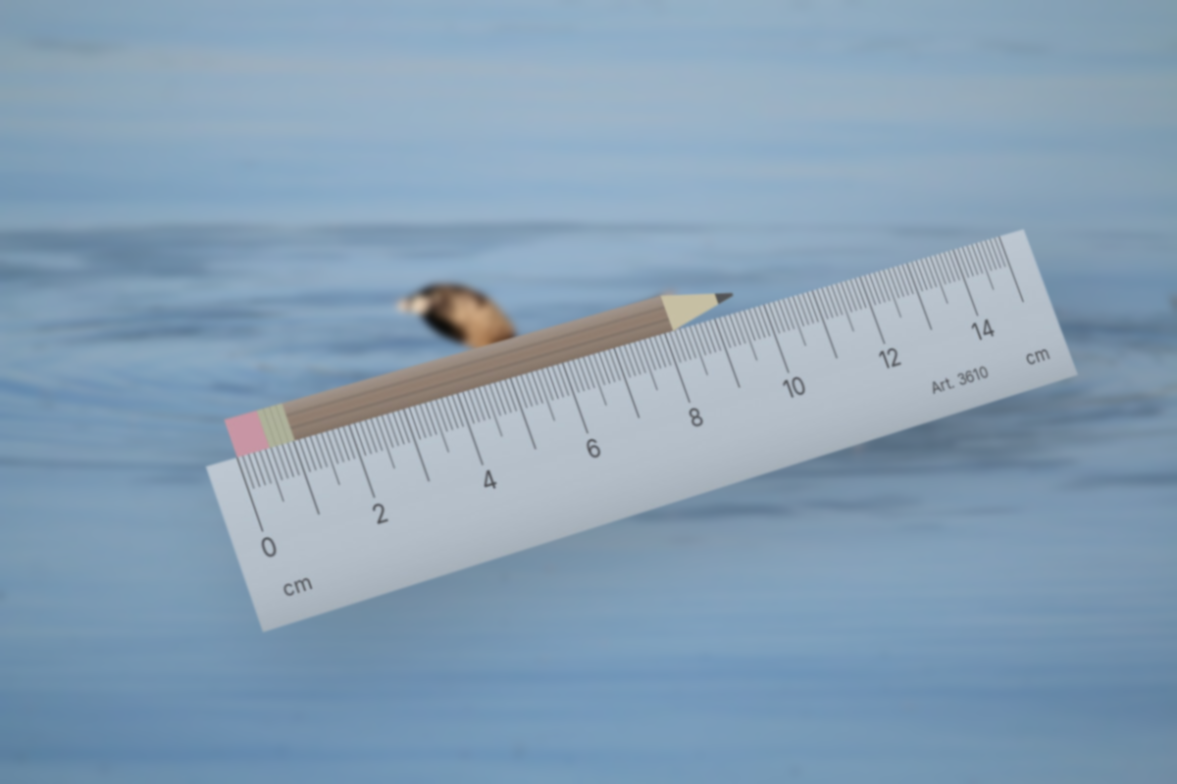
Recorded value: 9.5
